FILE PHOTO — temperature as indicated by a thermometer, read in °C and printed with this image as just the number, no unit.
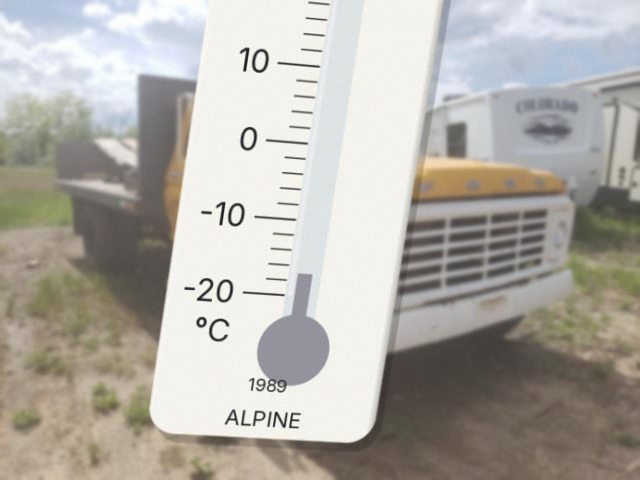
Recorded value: -17
